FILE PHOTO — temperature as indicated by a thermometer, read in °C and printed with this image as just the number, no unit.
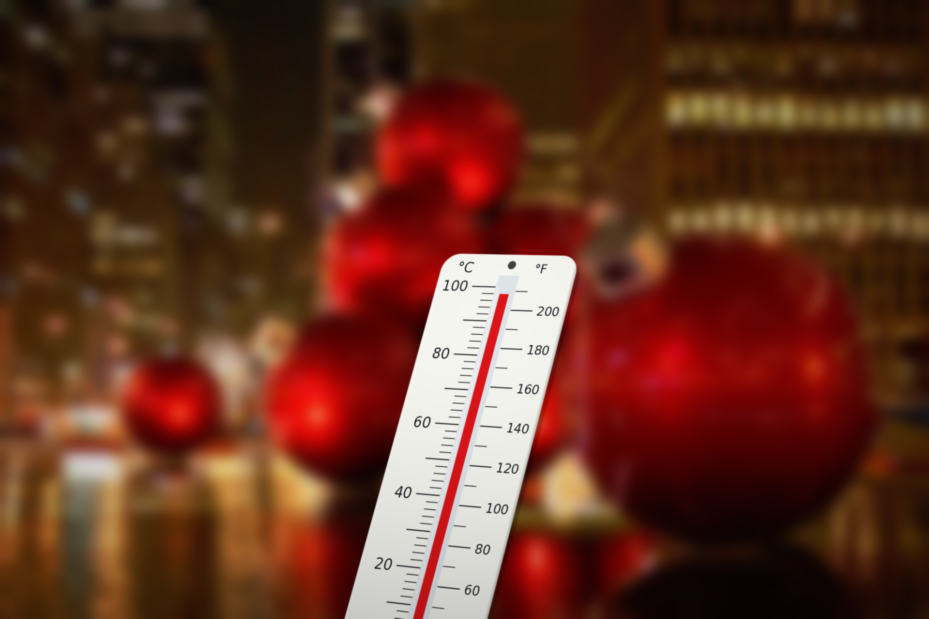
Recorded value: 98
